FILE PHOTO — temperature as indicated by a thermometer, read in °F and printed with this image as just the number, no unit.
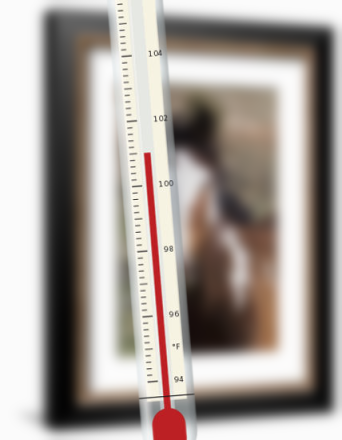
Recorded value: 101
